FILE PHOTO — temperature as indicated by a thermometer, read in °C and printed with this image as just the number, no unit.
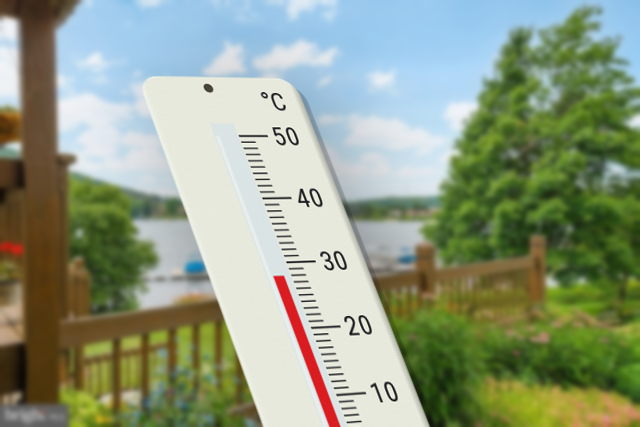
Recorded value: 28
